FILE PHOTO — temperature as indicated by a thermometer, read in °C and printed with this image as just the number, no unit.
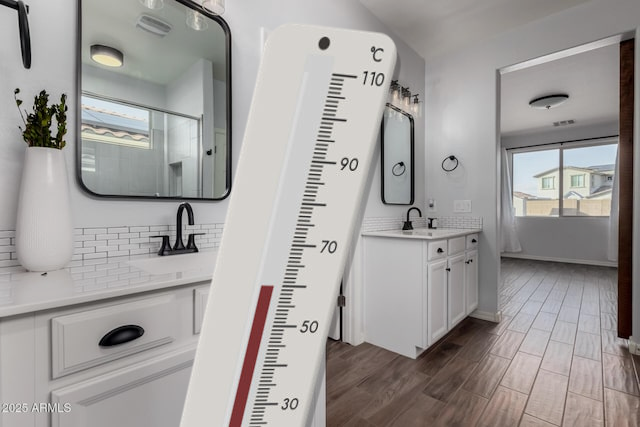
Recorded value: 60
